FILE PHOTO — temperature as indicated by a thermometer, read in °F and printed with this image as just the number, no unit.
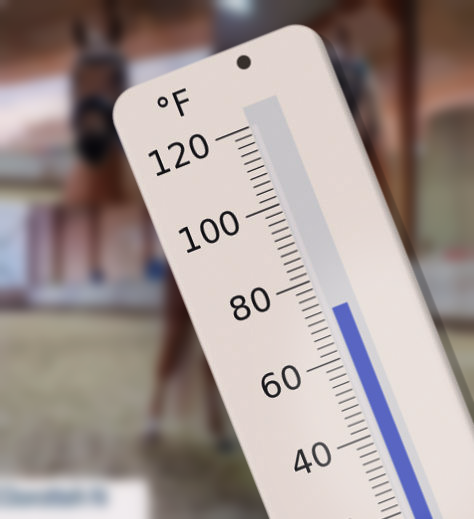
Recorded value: 72
